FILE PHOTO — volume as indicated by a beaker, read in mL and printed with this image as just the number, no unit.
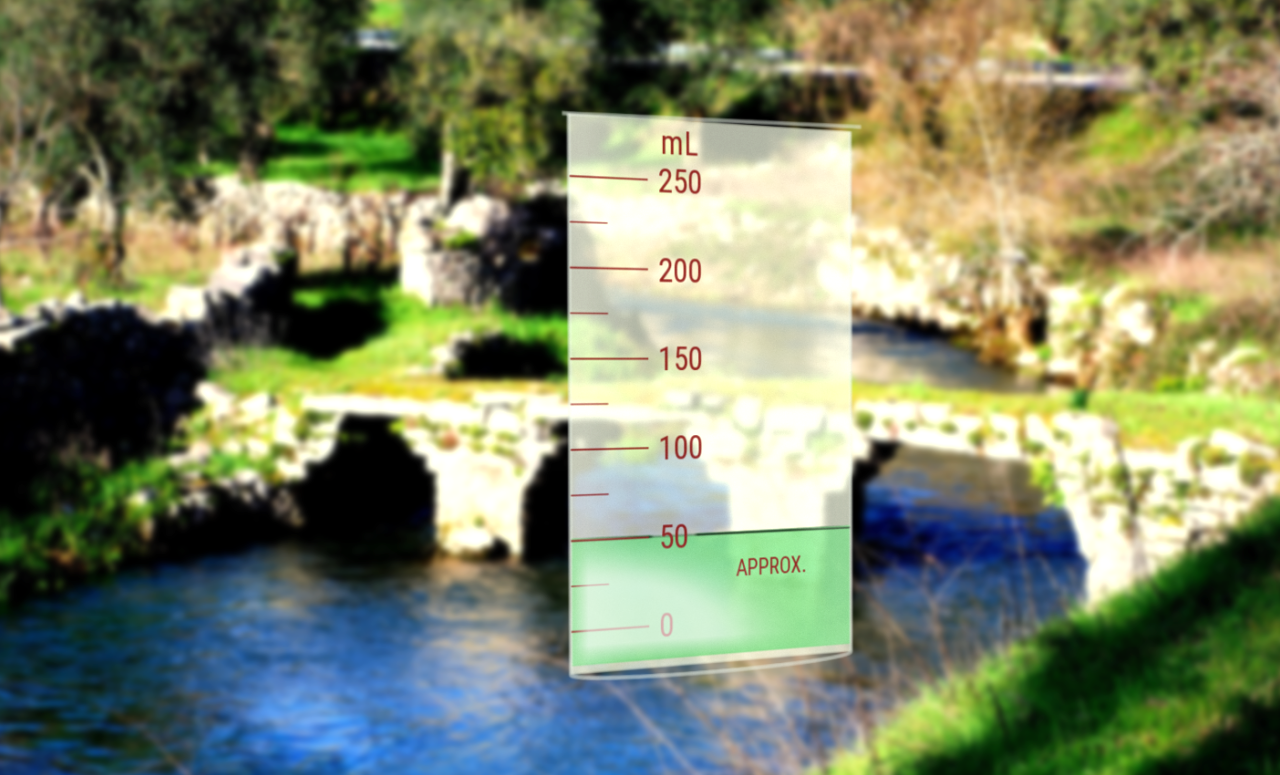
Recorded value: 50
